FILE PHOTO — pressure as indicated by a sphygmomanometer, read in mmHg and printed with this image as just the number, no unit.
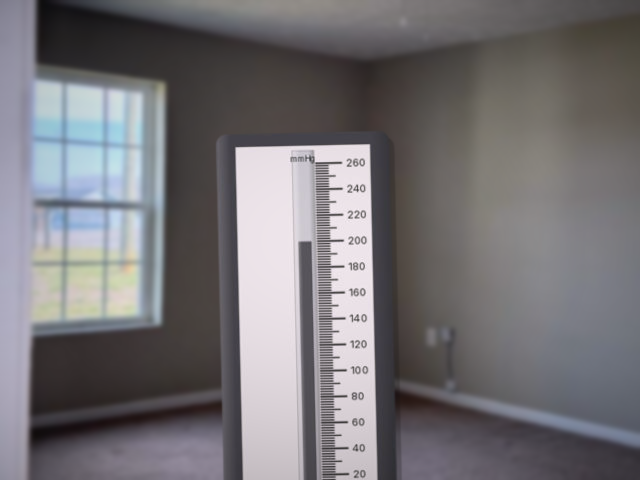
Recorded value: 200
